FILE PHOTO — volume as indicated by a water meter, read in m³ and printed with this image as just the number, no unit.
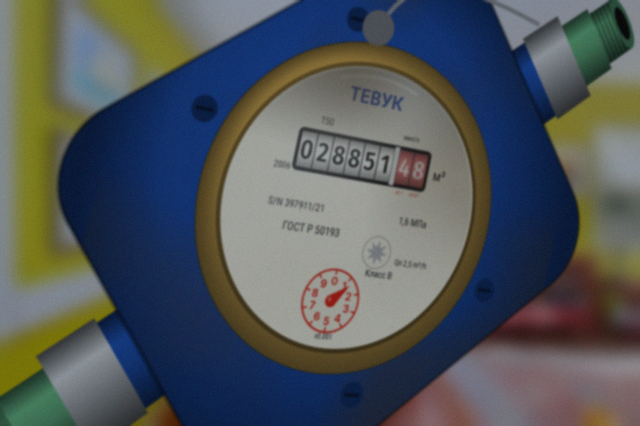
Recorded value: 28851.481
